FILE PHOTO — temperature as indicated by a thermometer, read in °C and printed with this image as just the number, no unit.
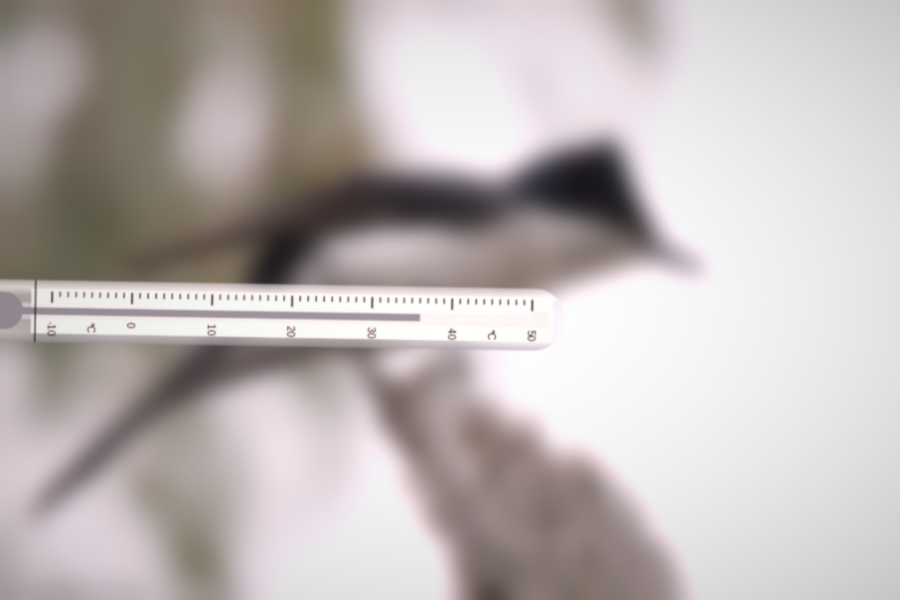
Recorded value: 36
